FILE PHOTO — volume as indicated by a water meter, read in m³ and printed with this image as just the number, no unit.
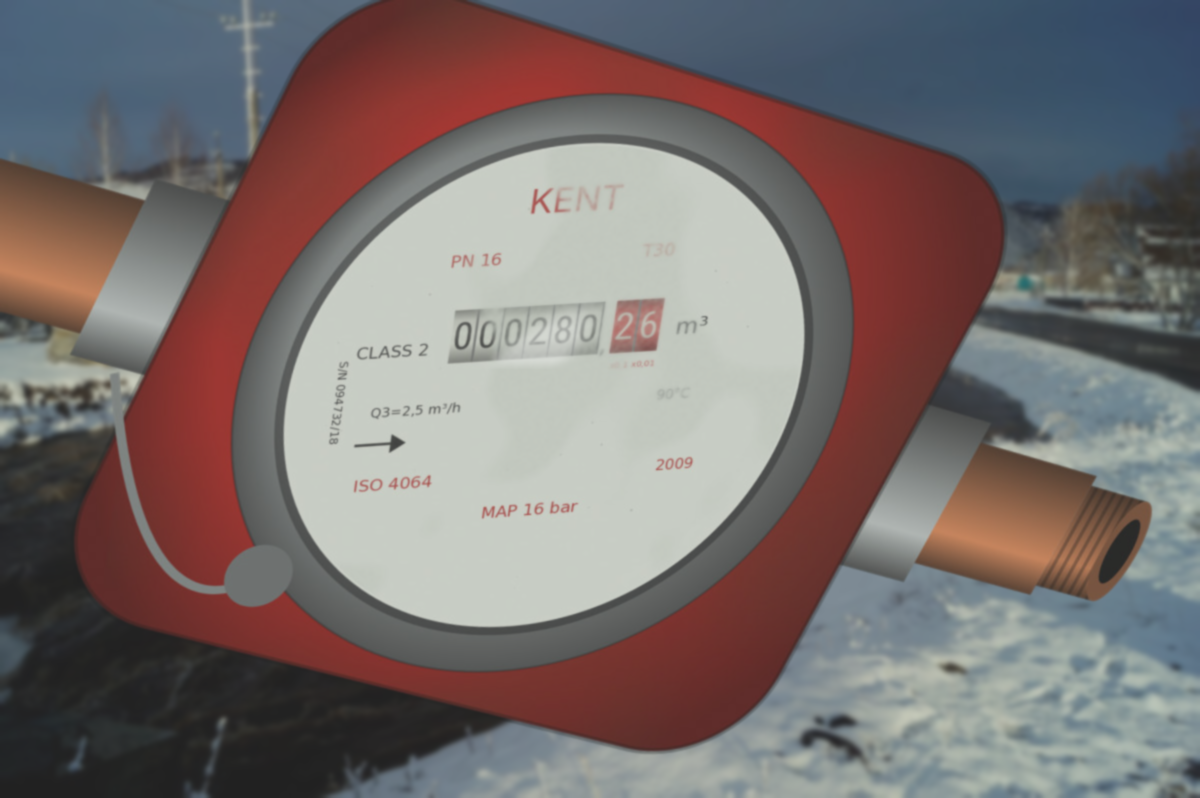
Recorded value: 280.26
